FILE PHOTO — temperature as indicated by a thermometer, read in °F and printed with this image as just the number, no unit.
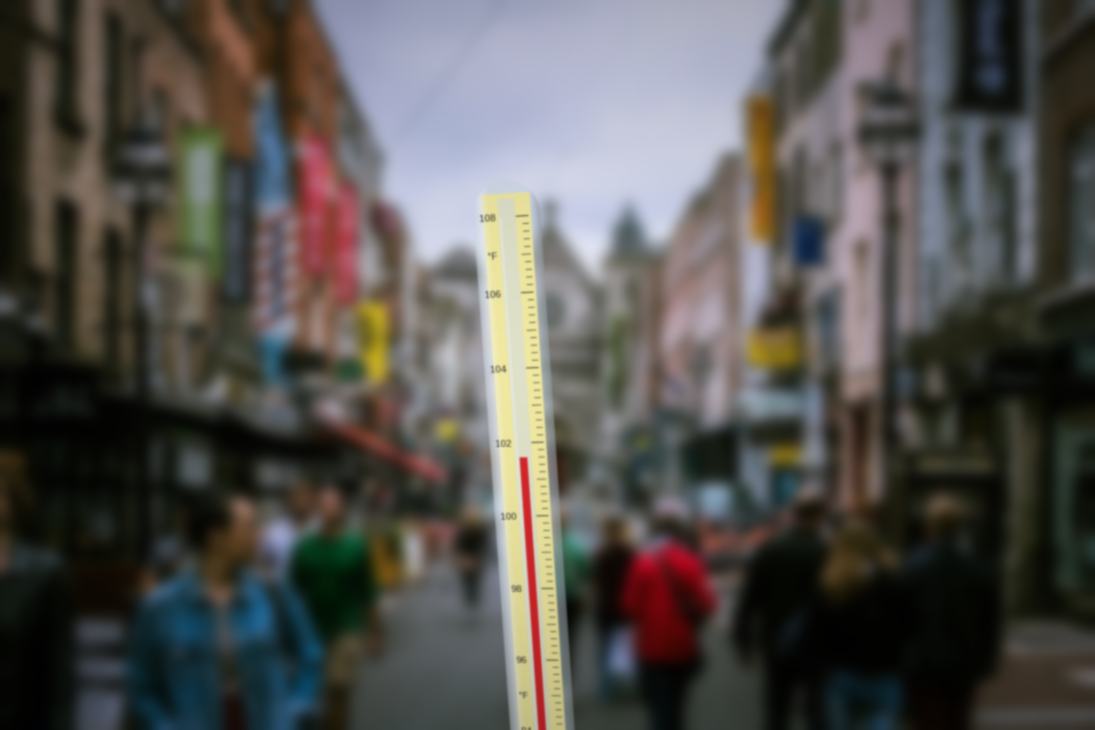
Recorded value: 101.6
